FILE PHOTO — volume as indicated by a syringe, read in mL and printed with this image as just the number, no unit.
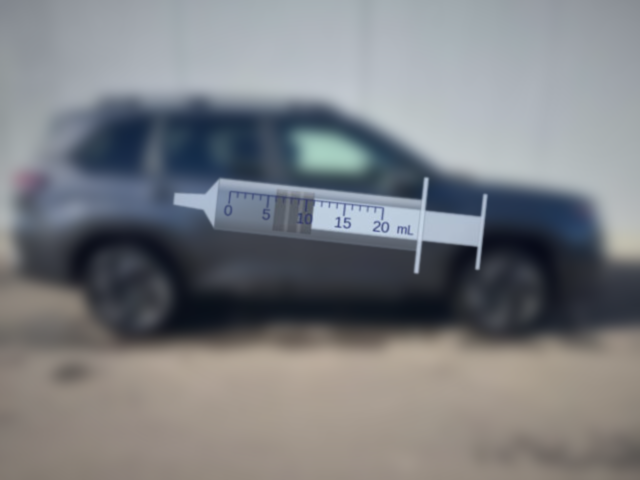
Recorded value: 6
